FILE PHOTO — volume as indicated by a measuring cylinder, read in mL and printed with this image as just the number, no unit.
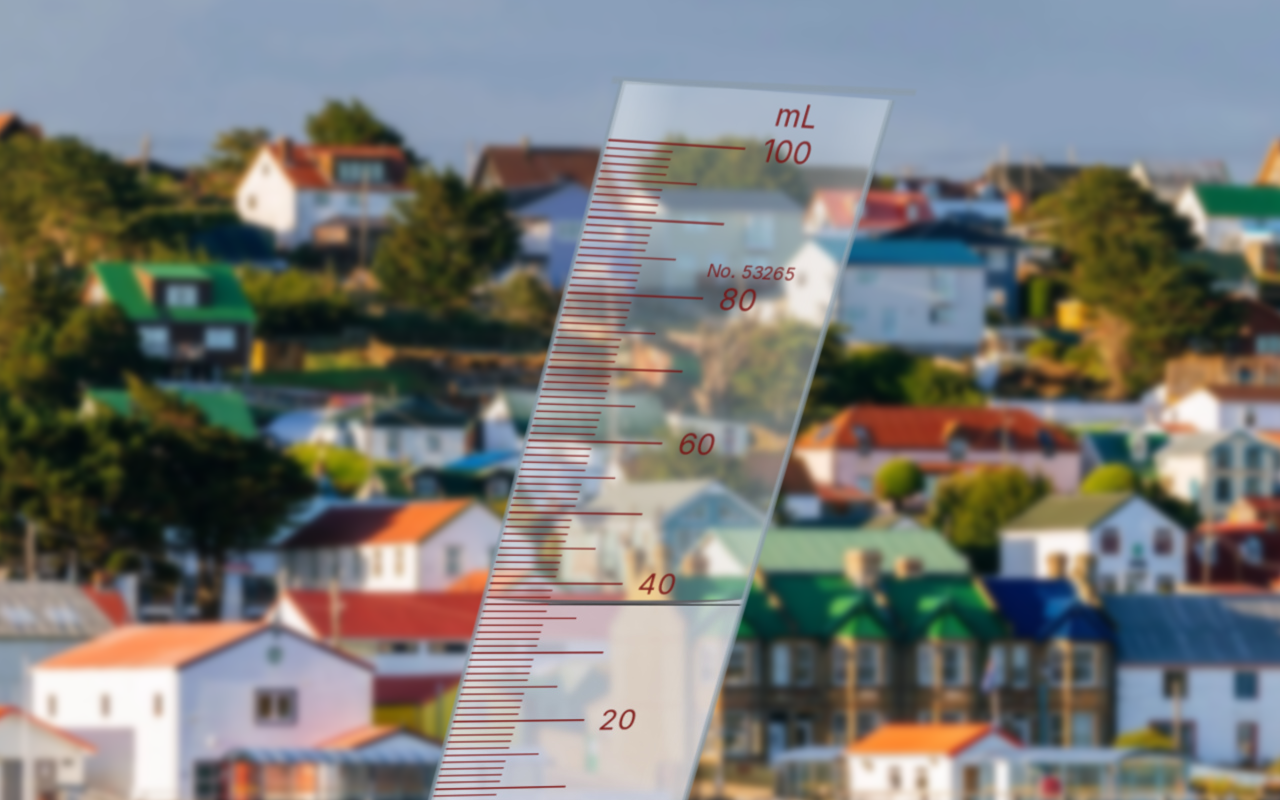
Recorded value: 37
